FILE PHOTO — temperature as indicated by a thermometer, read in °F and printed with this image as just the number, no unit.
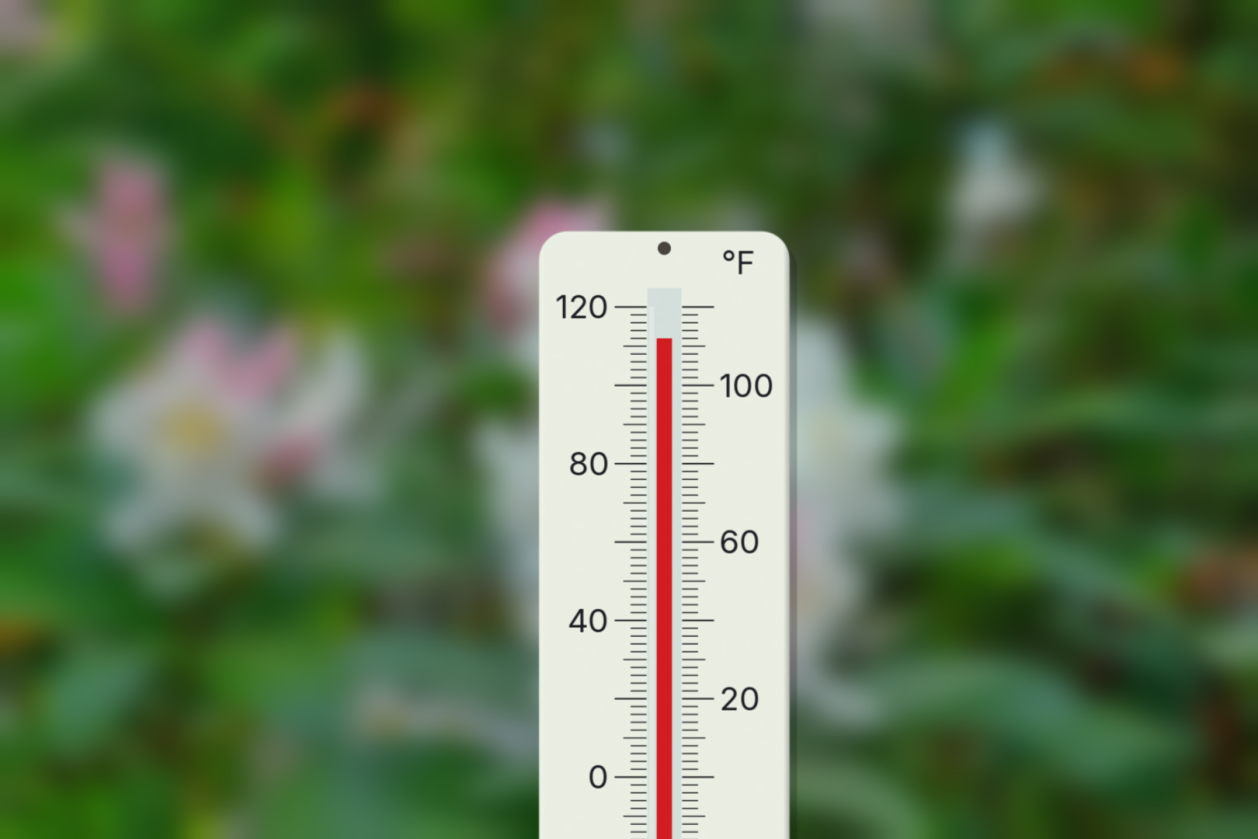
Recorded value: 112
